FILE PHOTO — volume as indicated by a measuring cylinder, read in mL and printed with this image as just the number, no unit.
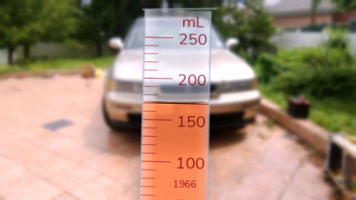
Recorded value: 170
